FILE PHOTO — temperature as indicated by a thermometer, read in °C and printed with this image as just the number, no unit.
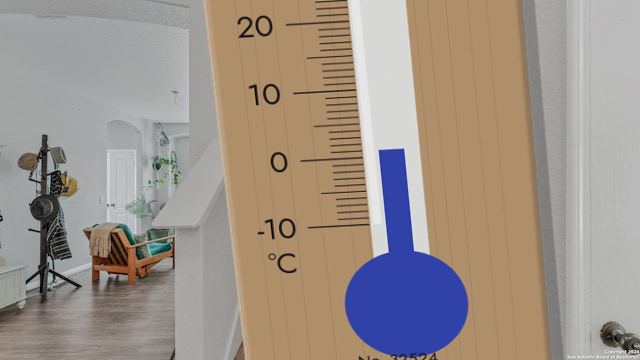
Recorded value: 1
